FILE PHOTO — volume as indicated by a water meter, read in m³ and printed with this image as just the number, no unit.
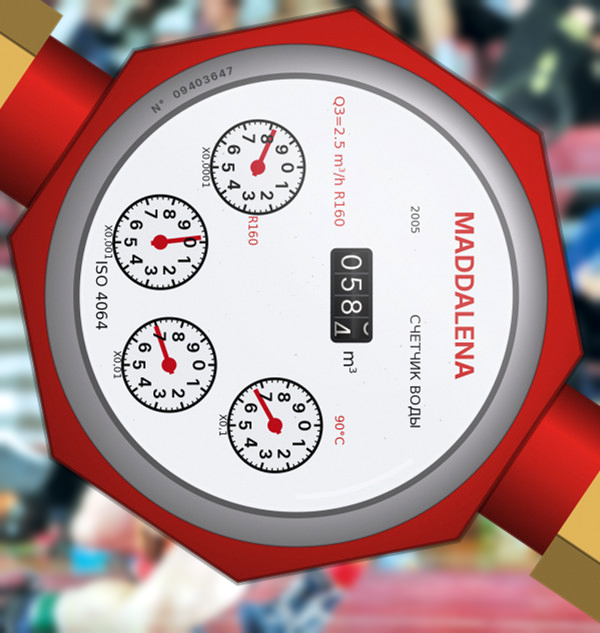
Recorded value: 583.6698
